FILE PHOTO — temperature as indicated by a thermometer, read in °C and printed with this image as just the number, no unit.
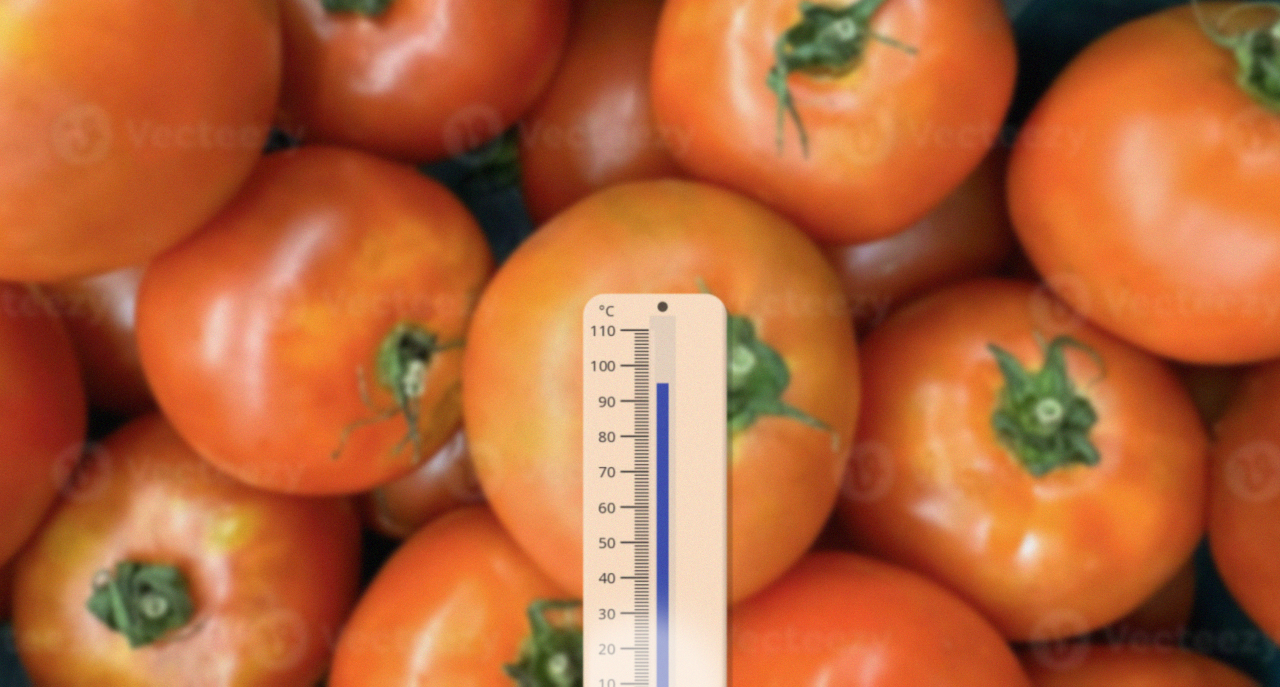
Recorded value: 95
